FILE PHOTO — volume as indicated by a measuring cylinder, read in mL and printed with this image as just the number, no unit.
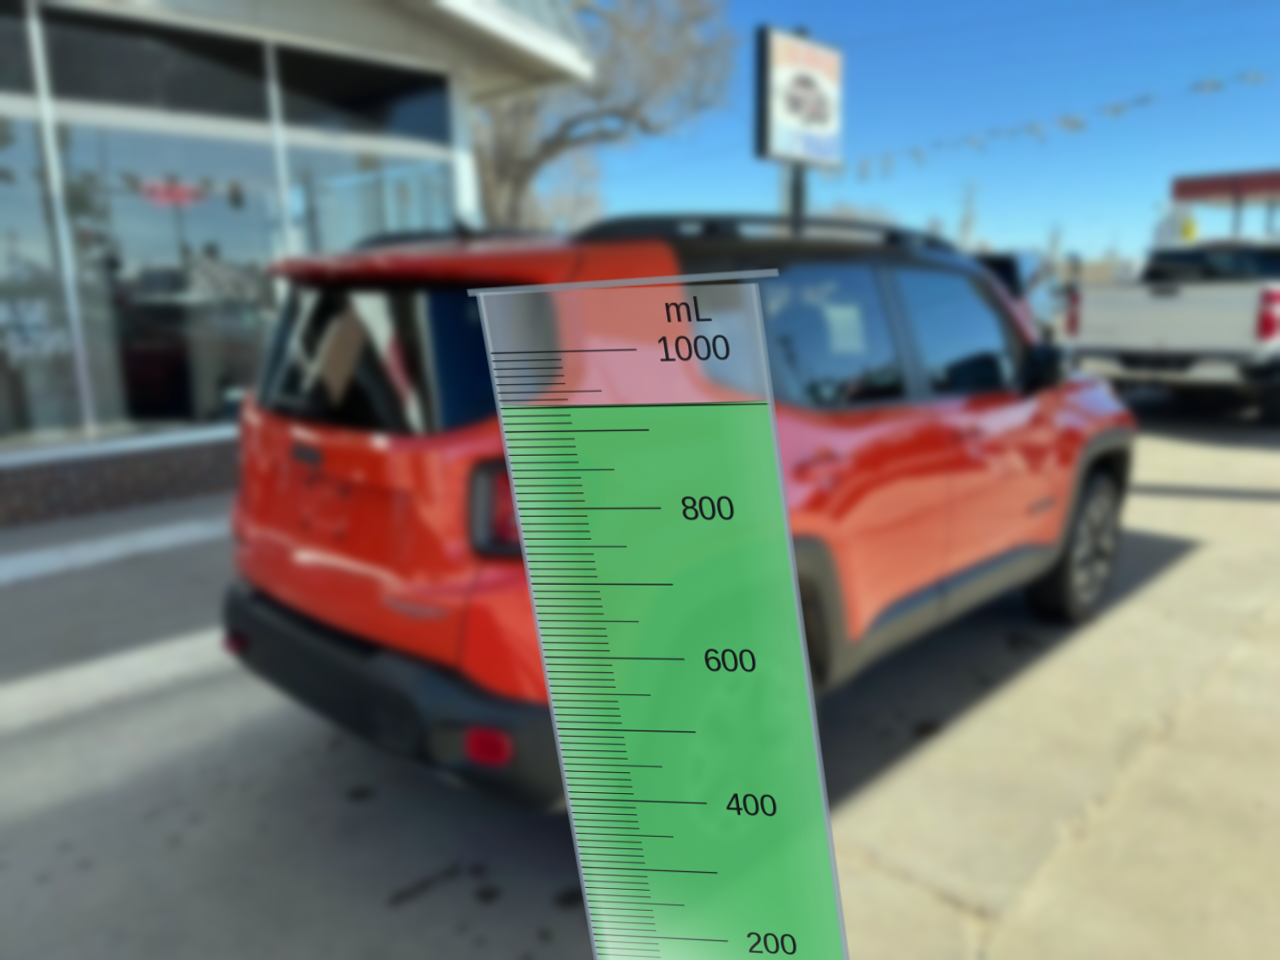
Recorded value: 930
